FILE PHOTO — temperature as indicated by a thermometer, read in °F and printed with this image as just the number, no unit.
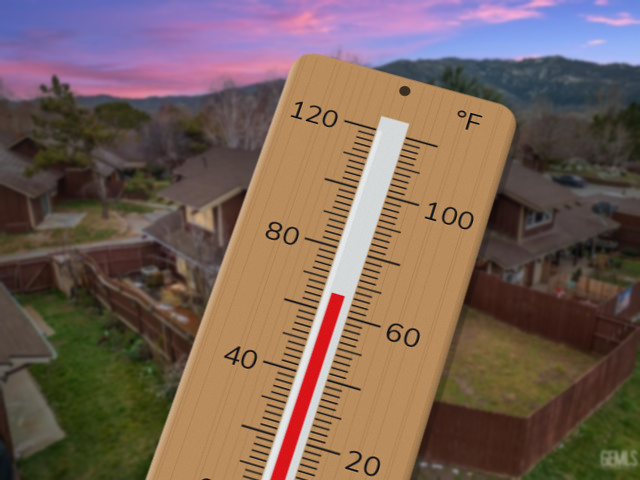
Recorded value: 66
